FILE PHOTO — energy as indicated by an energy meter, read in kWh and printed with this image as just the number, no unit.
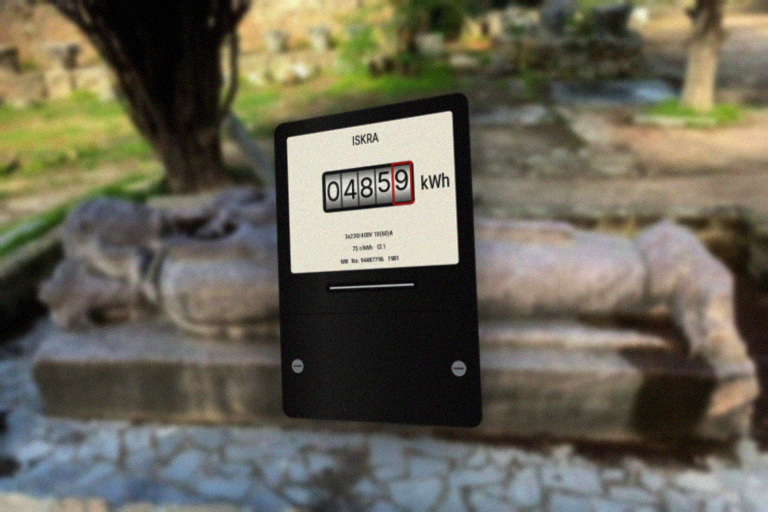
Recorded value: 485.9
